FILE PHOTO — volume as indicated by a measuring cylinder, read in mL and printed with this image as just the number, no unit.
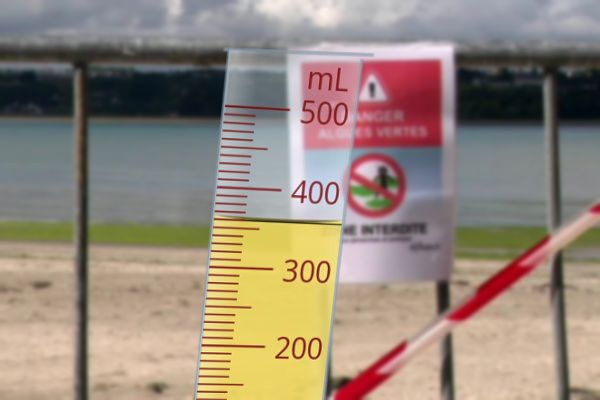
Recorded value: 360
